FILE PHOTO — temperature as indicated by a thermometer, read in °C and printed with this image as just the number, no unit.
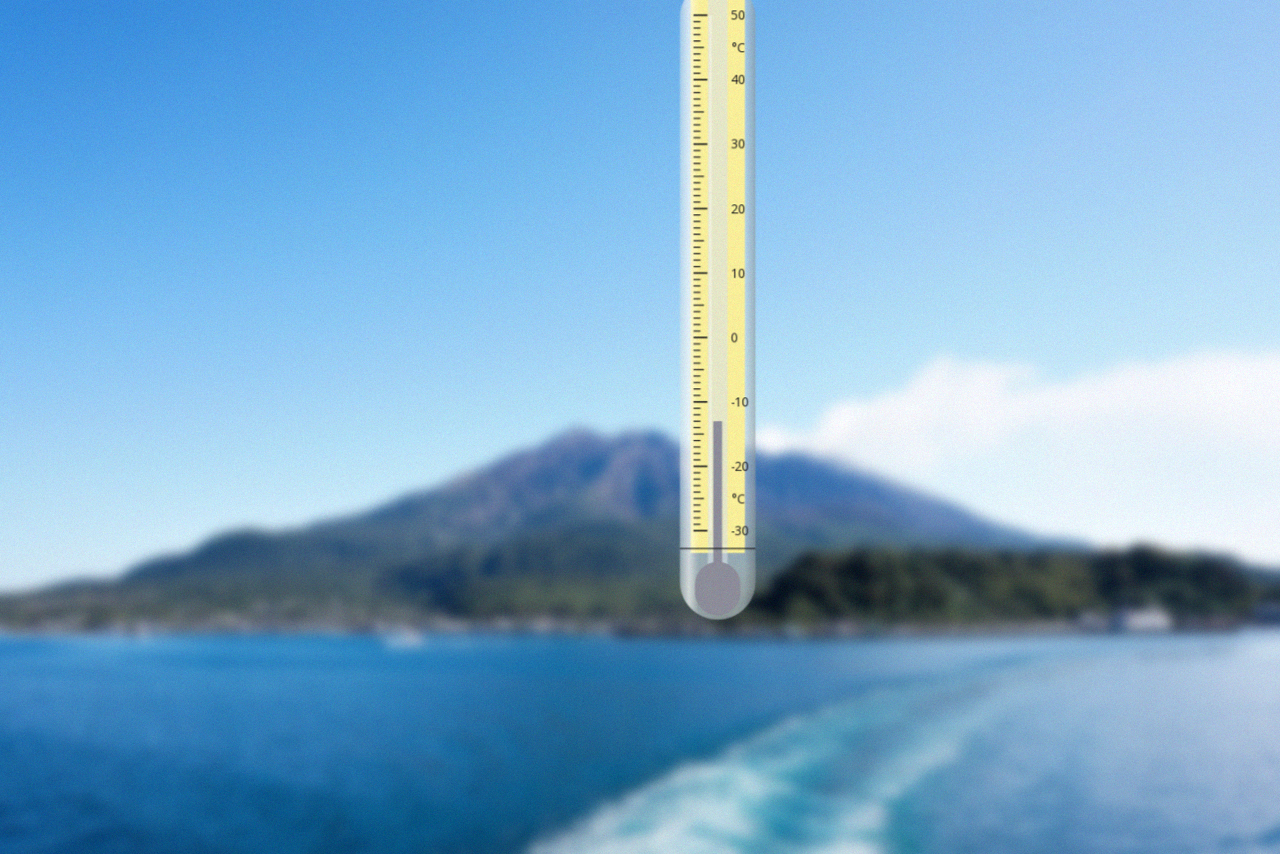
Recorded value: -13
